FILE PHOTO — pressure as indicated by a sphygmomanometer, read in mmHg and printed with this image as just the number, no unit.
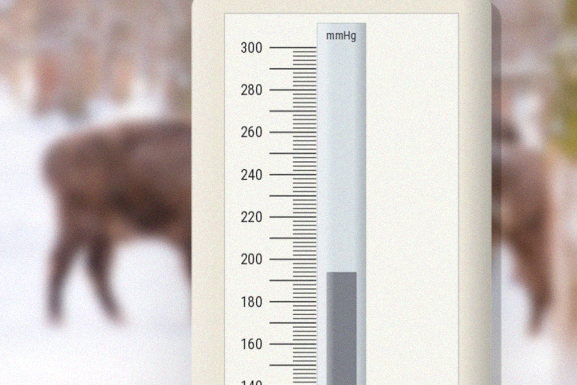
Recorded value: 194
